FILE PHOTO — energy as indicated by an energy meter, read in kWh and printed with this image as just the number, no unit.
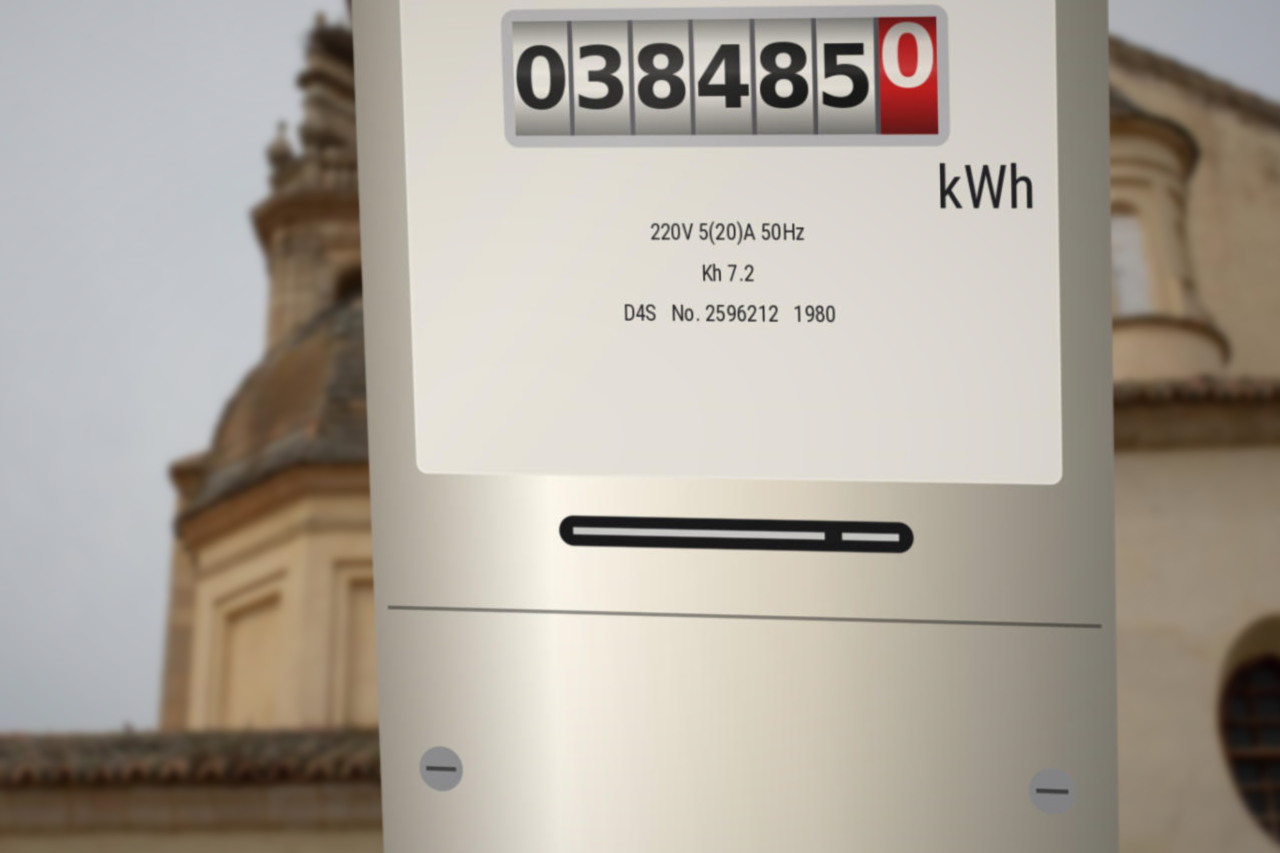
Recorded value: 38485.0
